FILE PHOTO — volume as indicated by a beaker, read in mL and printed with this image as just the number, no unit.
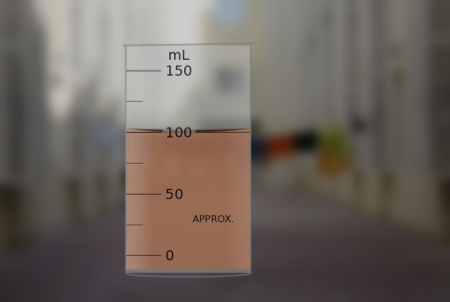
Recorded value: 100
